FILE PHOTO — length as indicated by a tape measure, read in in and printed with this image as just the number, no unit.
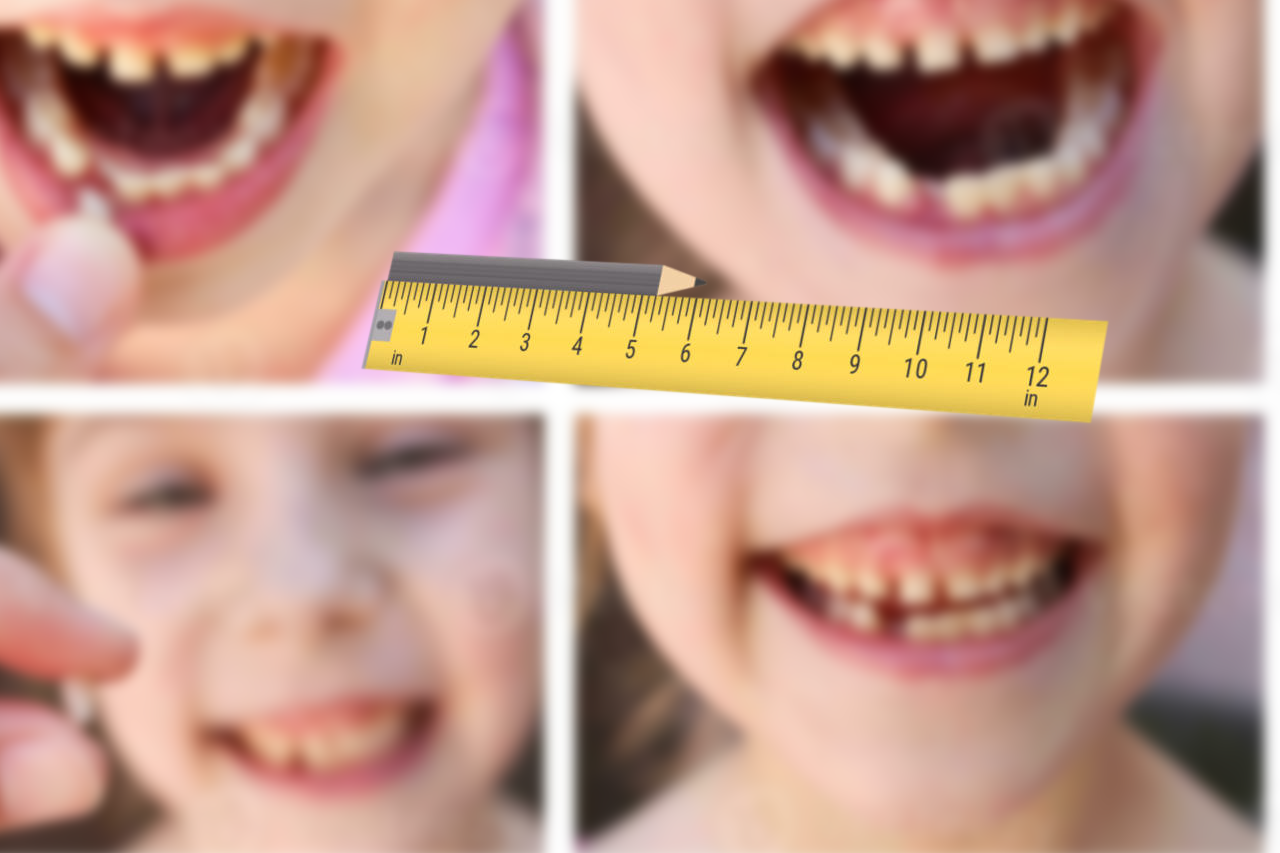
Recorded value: 6.125
